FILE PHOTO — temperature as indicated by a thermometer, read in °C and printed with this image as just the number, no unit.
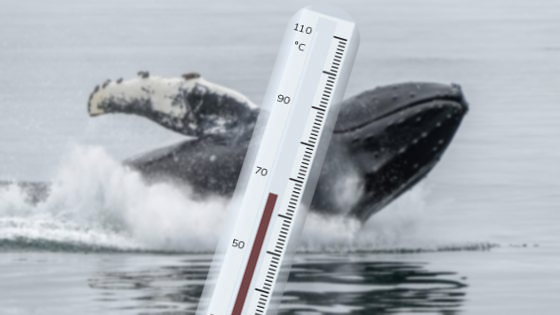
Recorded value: 65
